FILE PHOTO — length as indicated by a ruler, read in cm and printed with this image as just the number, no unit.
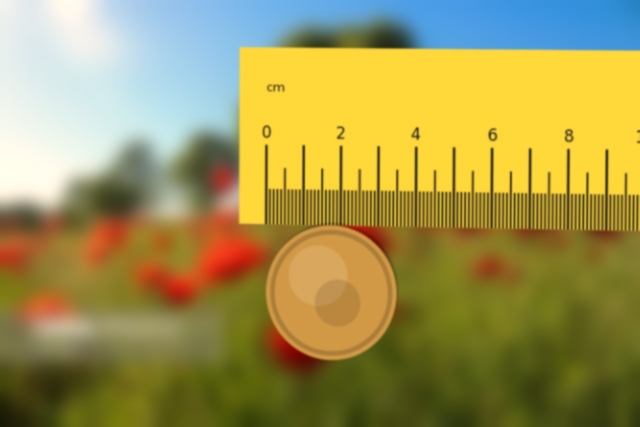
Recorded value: 3.5
